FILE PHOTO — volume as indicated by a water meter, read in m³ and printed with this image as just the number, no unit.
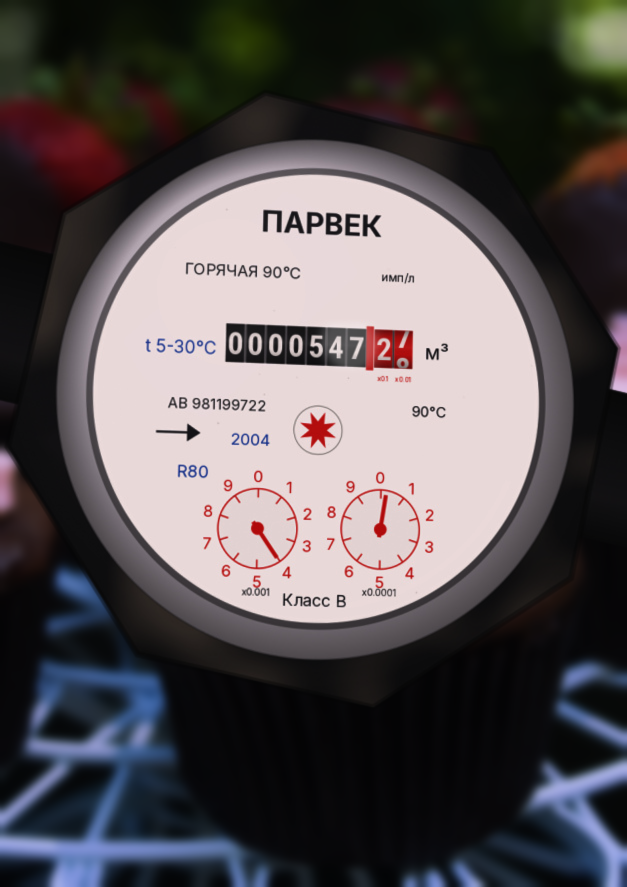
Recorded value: 547.2740
